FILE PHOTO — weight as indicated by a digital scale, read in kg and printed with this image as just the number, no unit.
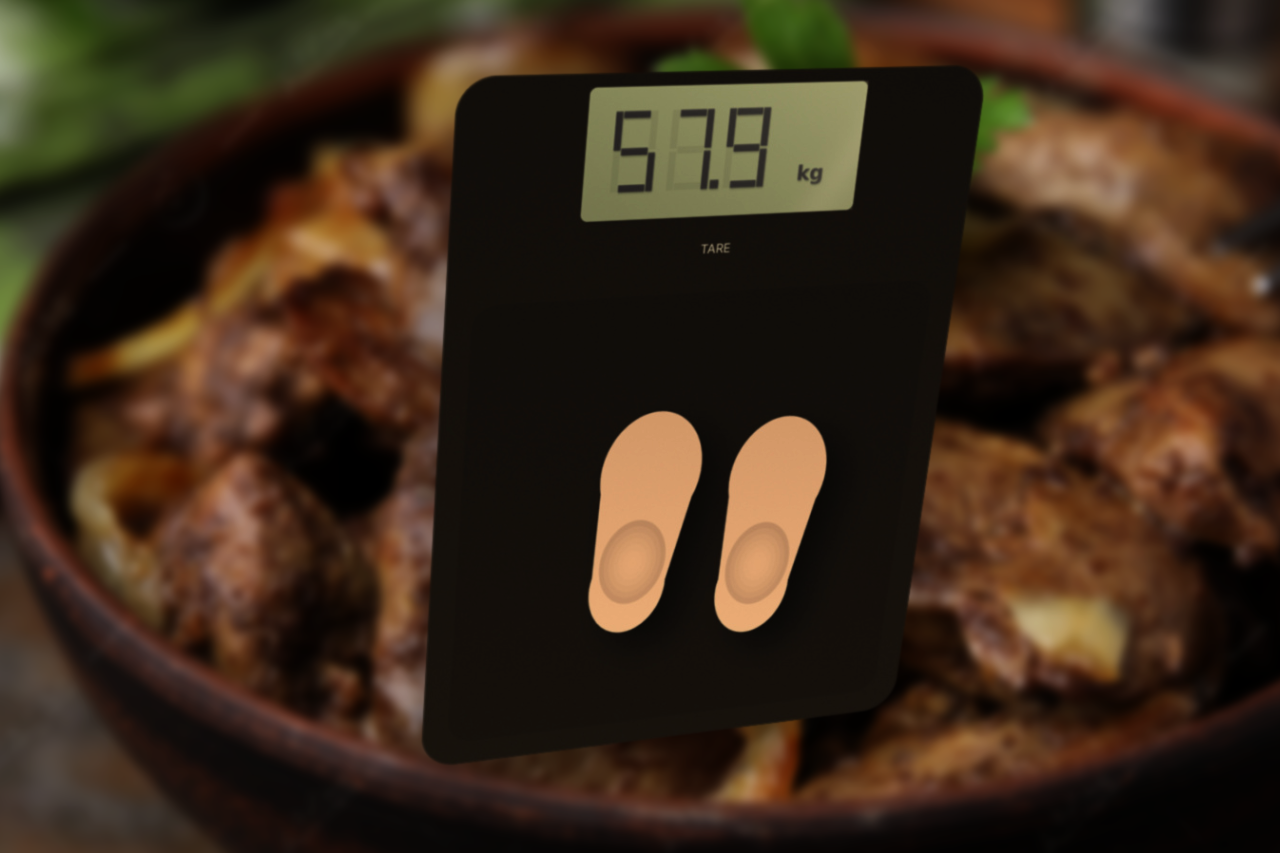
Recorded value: 57.9
